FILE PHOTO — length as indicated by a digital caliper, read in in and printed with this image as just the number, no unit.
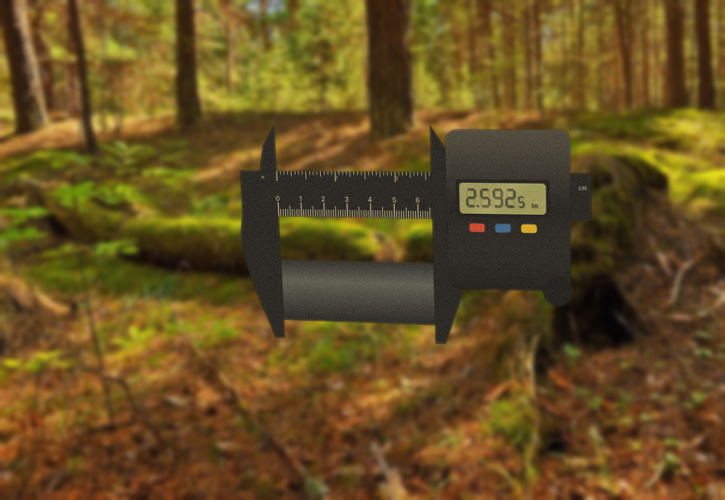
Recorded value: 2.5925
